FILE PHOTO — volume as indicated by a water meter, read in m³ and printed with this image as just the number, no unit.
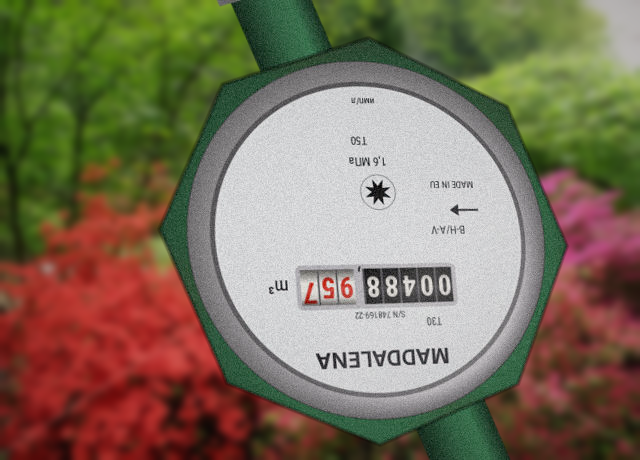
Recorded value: 488.957
